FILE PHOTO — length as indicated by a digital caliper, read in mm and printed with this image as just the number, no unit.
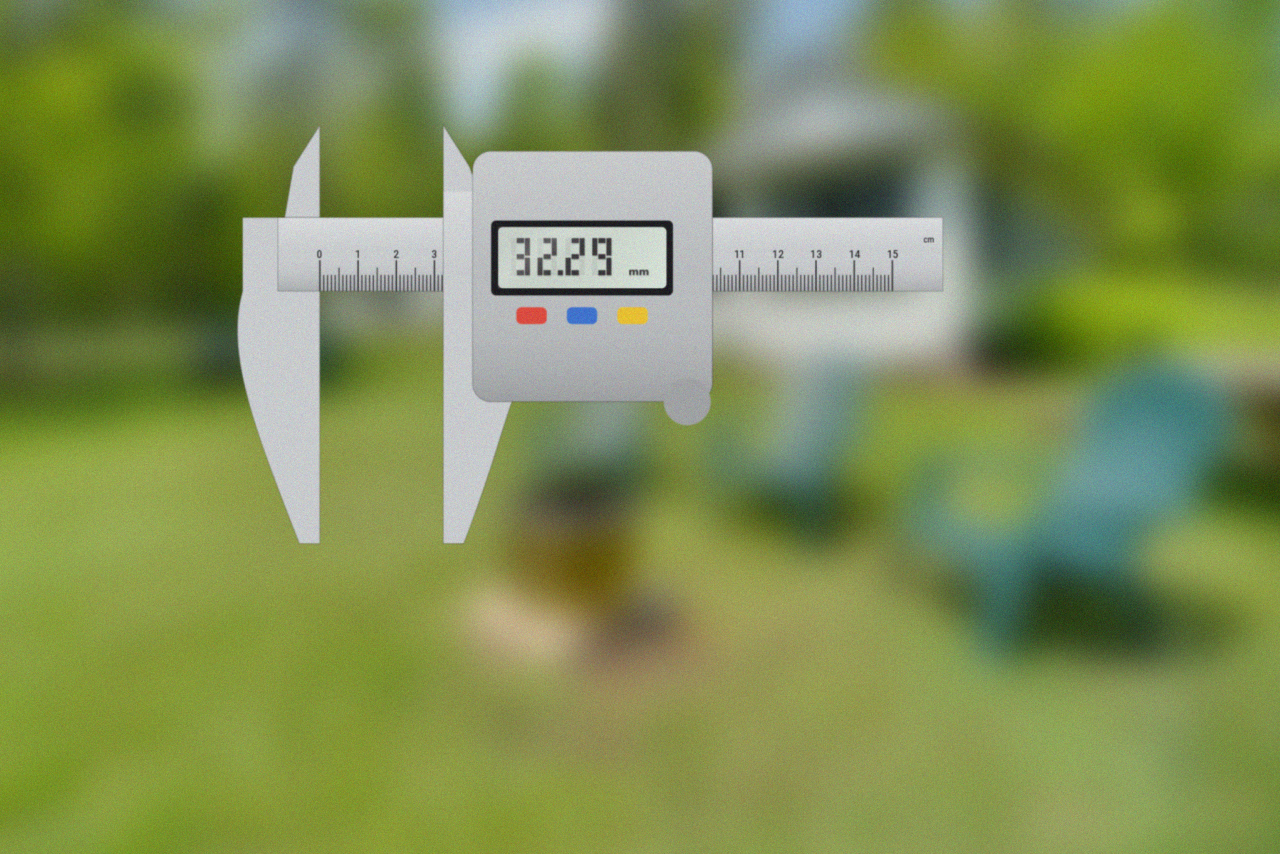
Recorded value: 32.29
